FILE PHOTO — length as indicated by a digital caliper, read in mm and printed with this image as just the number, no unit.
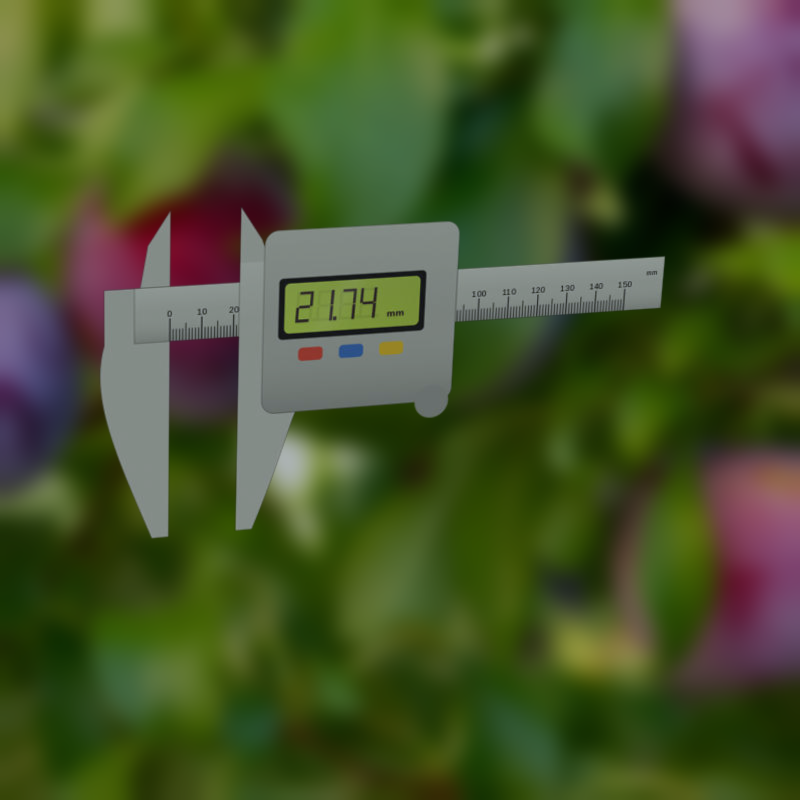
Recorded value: 21.74
